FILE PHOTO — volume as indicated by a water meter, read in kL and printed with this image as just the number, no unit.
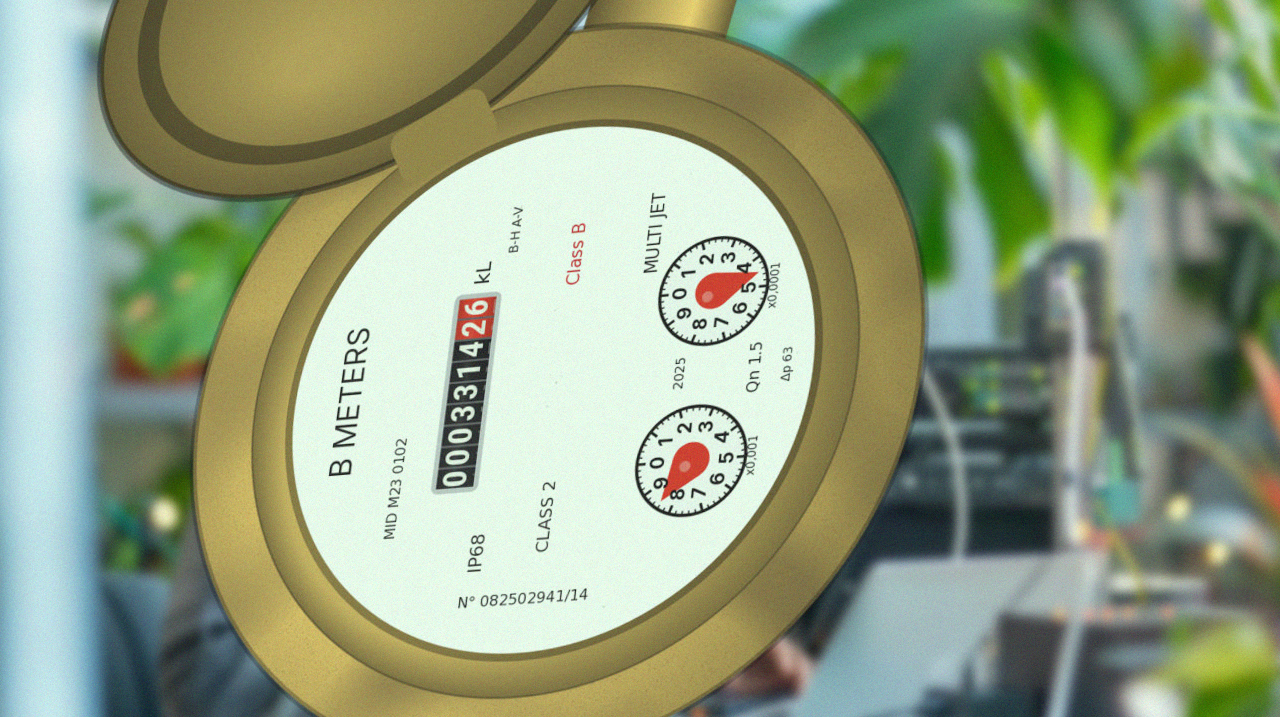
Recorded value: 3314.2684
